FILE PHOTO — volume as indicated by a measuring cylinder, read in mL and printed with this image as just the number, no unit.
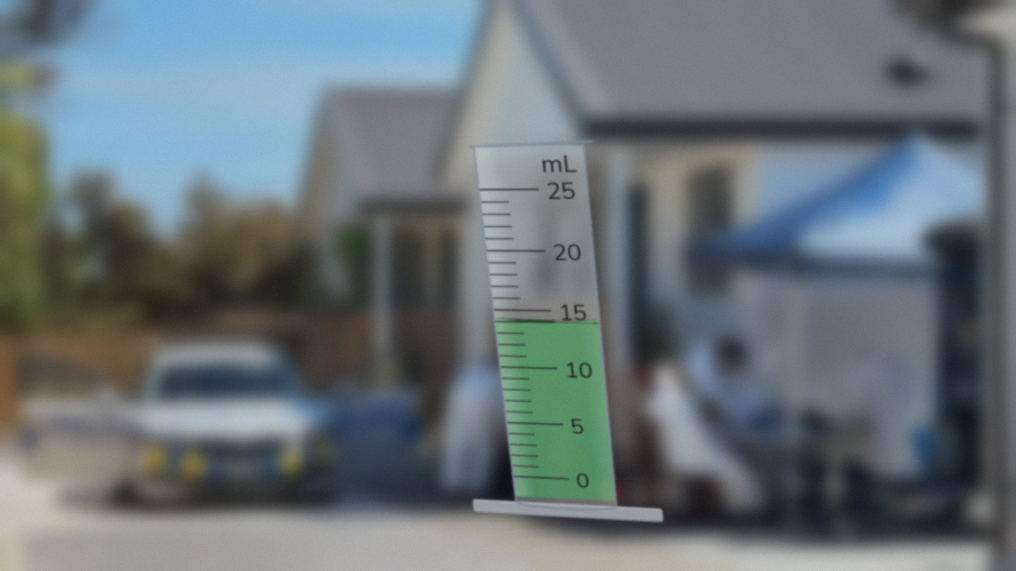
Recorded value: 14
